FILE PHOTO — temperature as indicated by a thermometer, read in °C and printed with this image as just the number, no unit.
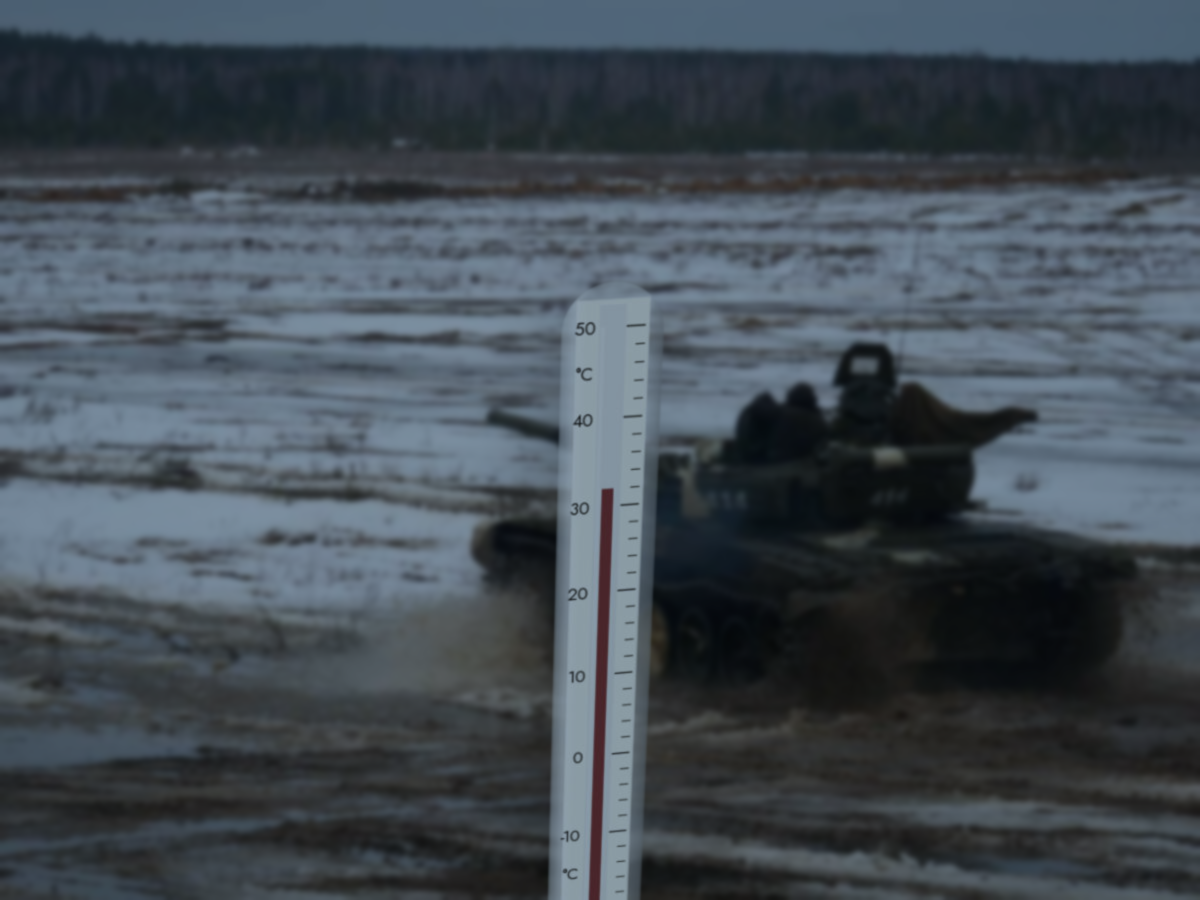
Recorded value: 32
